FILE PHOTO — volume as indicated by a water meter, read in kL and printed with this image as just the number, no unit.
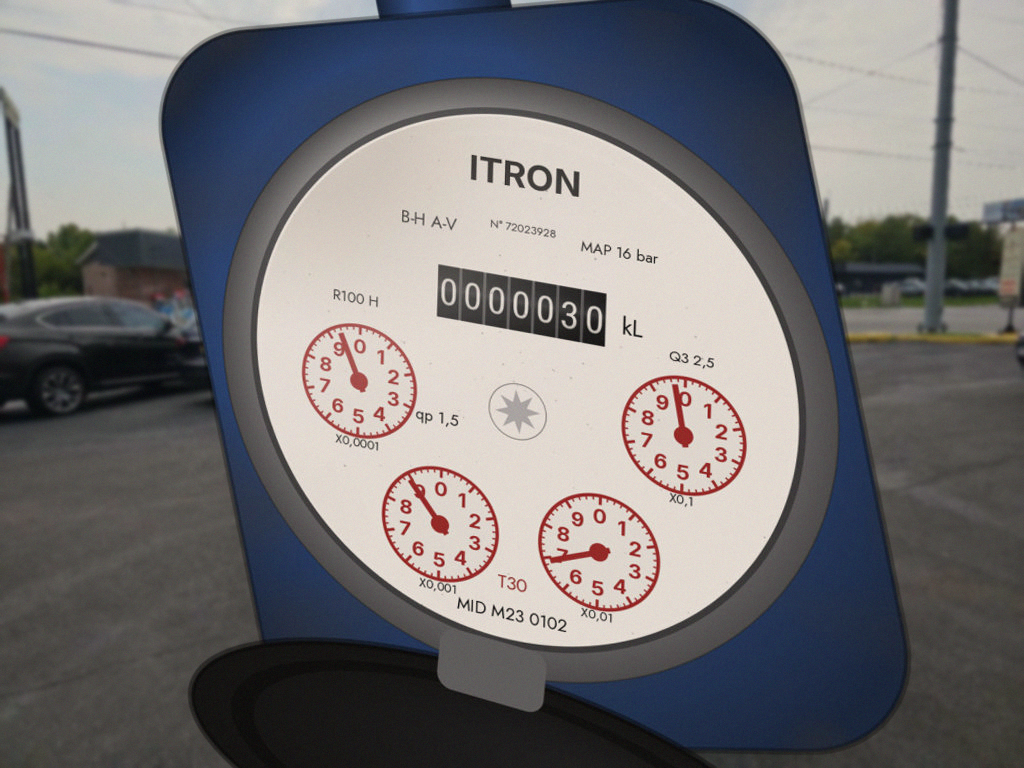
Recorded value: 29.9689
